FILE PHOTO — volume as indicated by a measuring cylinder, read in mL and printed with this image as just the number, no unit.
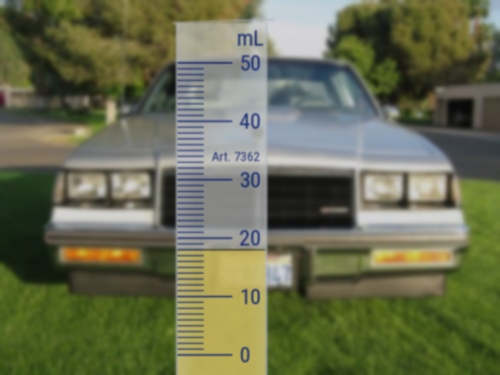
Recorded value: 18
